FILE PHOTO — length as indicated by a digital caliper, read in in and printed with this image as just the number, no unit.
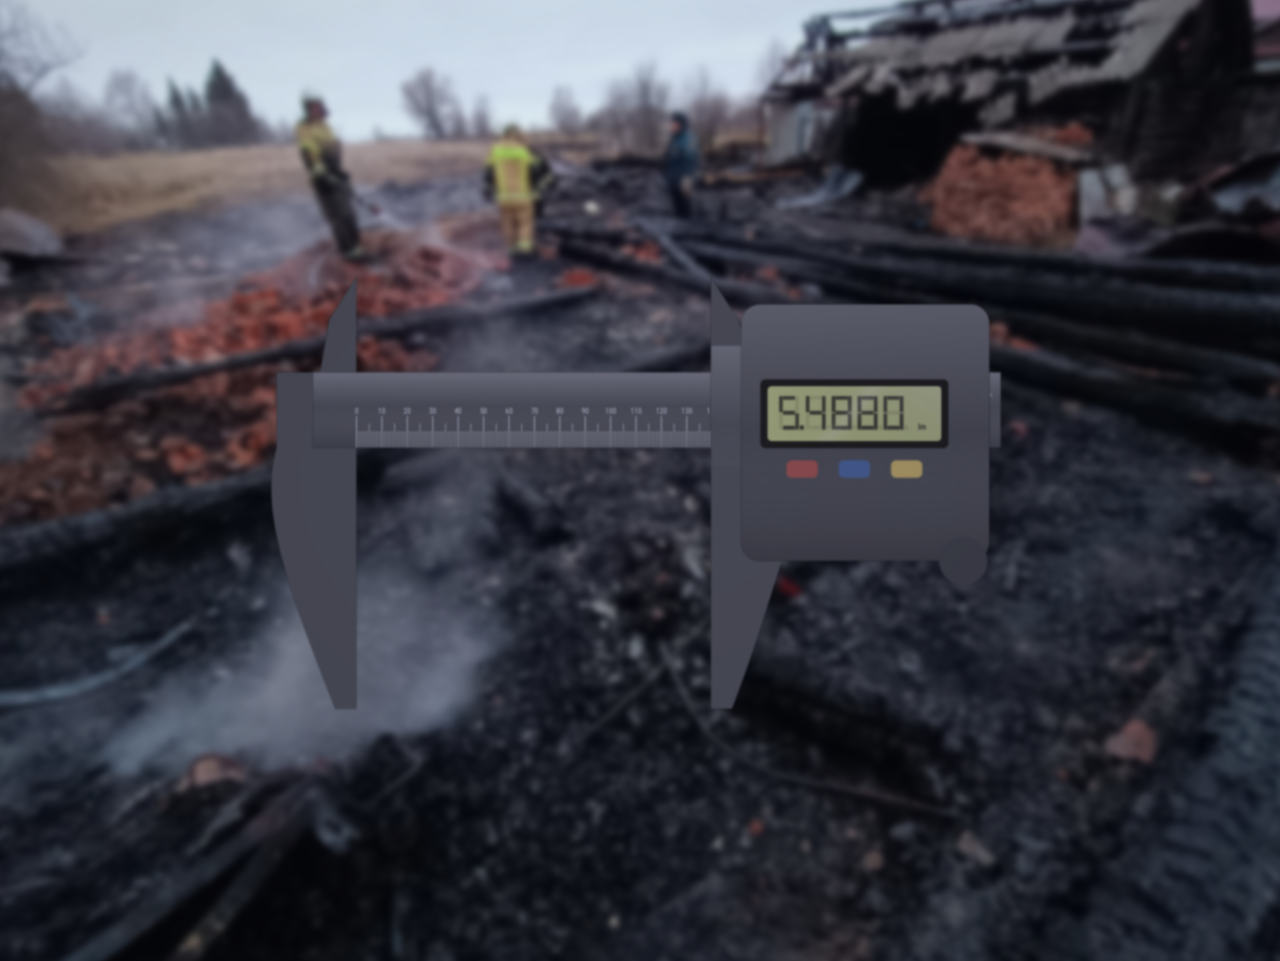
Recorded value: 5.4880
